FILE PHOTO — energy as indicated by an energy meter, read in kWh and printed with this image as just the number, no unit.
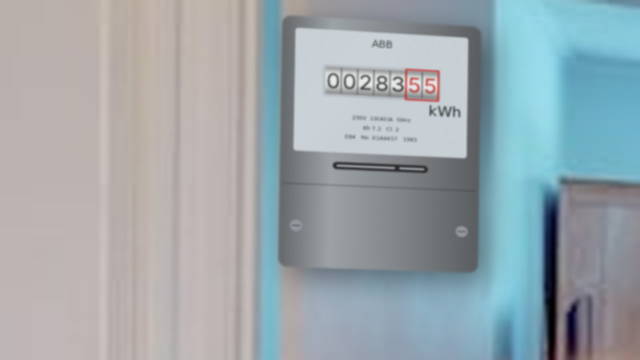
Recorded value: 283.55
